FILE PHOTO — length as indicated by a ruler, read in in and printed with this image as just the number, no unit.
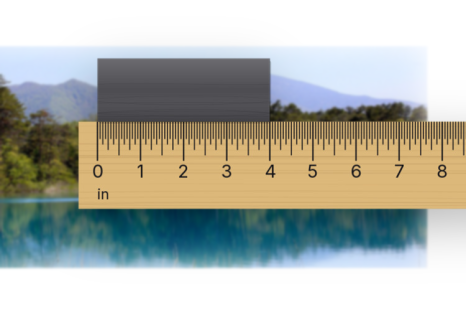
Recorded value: 4
